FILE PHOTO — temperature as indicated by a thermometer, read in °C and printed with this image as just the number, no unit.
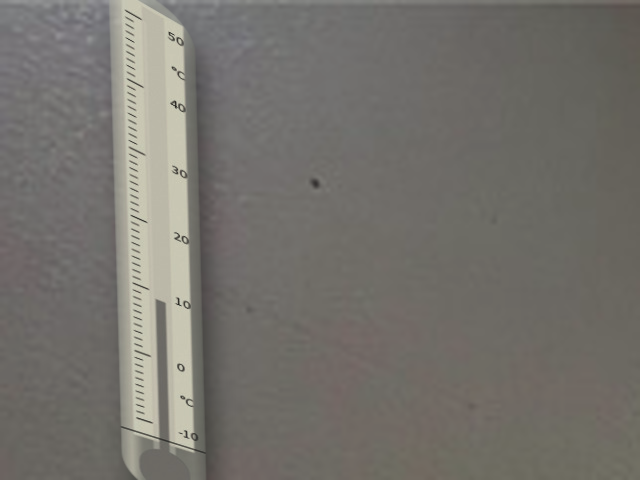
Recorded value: 9
